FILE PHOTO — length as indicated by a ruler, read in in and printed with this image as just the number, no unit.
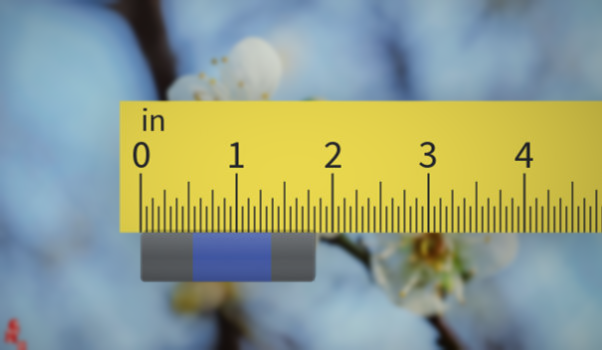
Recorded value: 1.8125
